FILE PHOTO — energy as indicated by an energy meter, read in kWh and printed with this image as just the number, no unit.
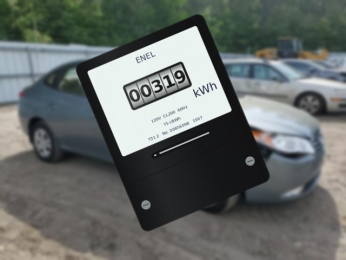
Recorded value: 319
